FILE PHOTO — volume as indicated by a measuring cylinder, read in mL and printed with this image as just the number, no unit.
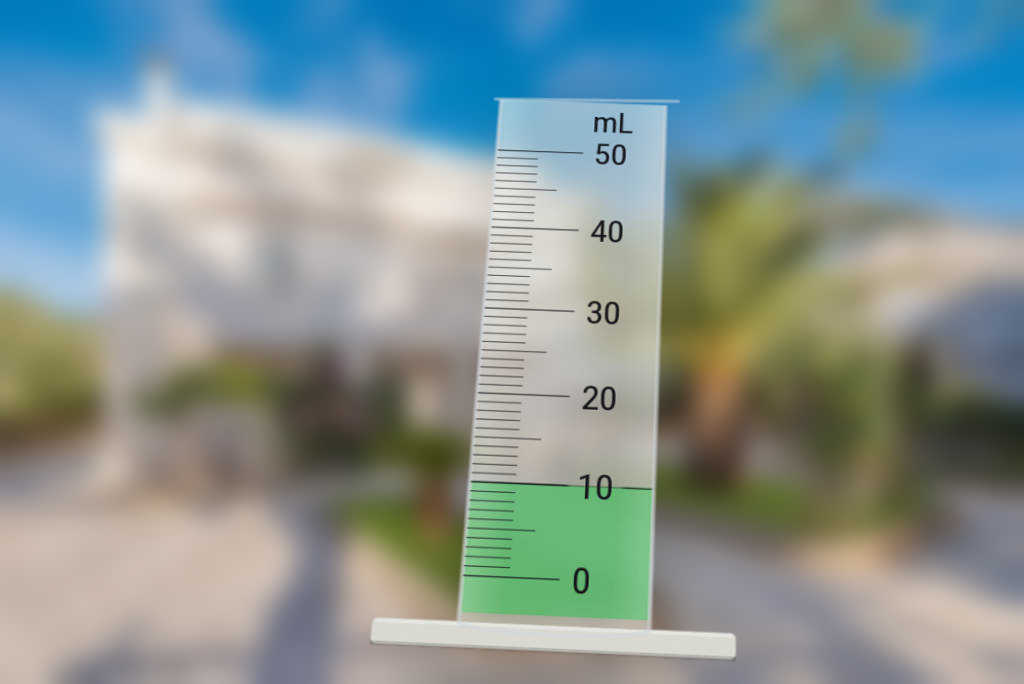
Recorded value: 10
